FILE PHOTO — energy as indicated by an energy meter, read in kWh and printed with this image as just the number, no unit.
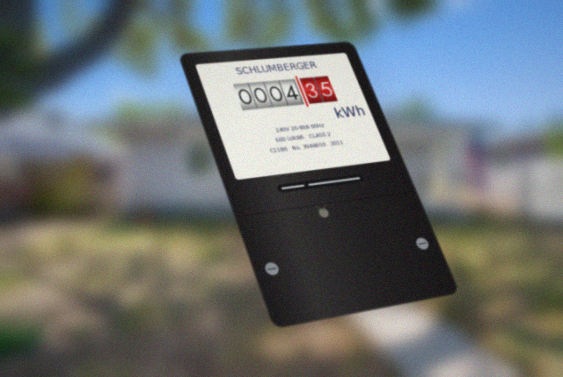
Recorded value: 4.35
